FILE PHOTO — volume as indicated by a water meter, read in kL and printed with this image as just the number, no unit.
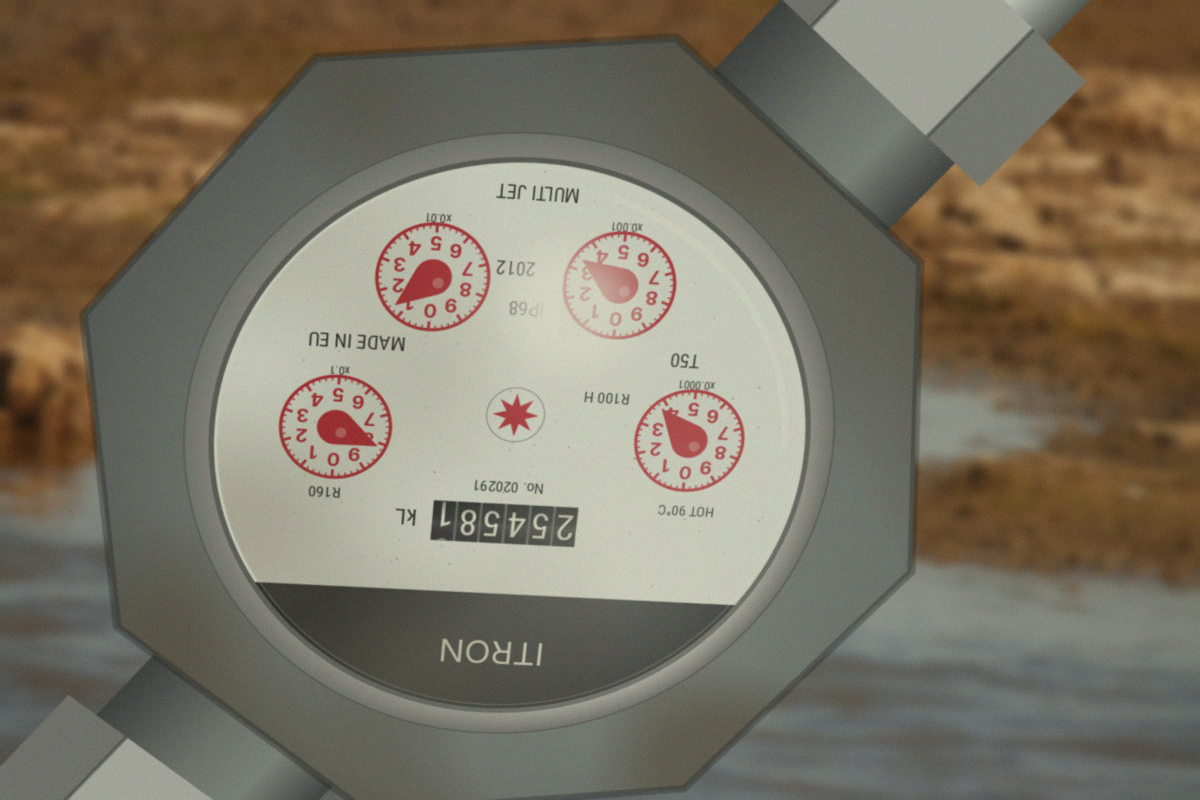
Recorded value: 254580.8133
